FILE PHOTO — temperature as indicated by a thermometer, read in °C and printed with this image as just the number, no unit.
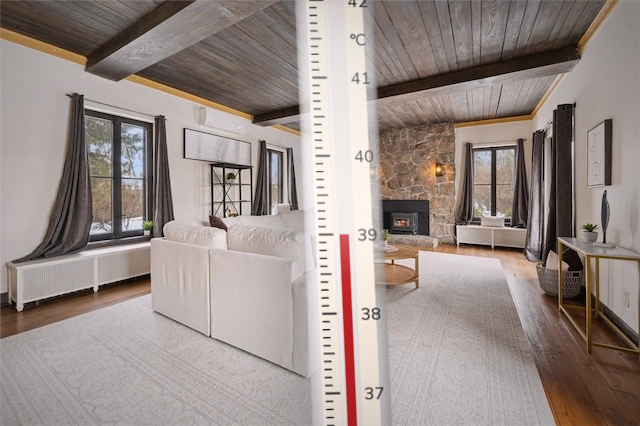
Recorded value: 39
